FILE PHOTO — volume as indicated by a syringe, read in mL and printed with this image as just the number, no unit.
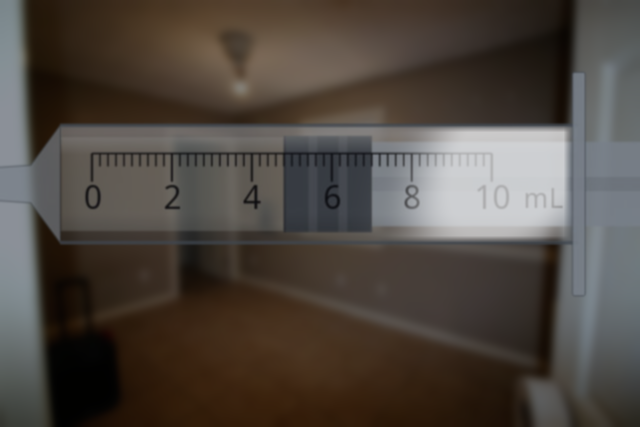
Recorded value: 4.8
